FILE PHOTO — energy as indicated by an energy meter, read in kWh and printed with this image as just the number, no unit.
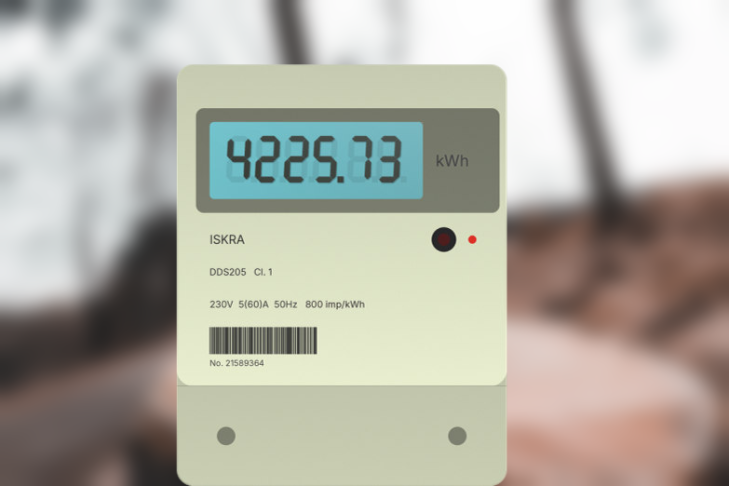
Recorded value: 4225.73
